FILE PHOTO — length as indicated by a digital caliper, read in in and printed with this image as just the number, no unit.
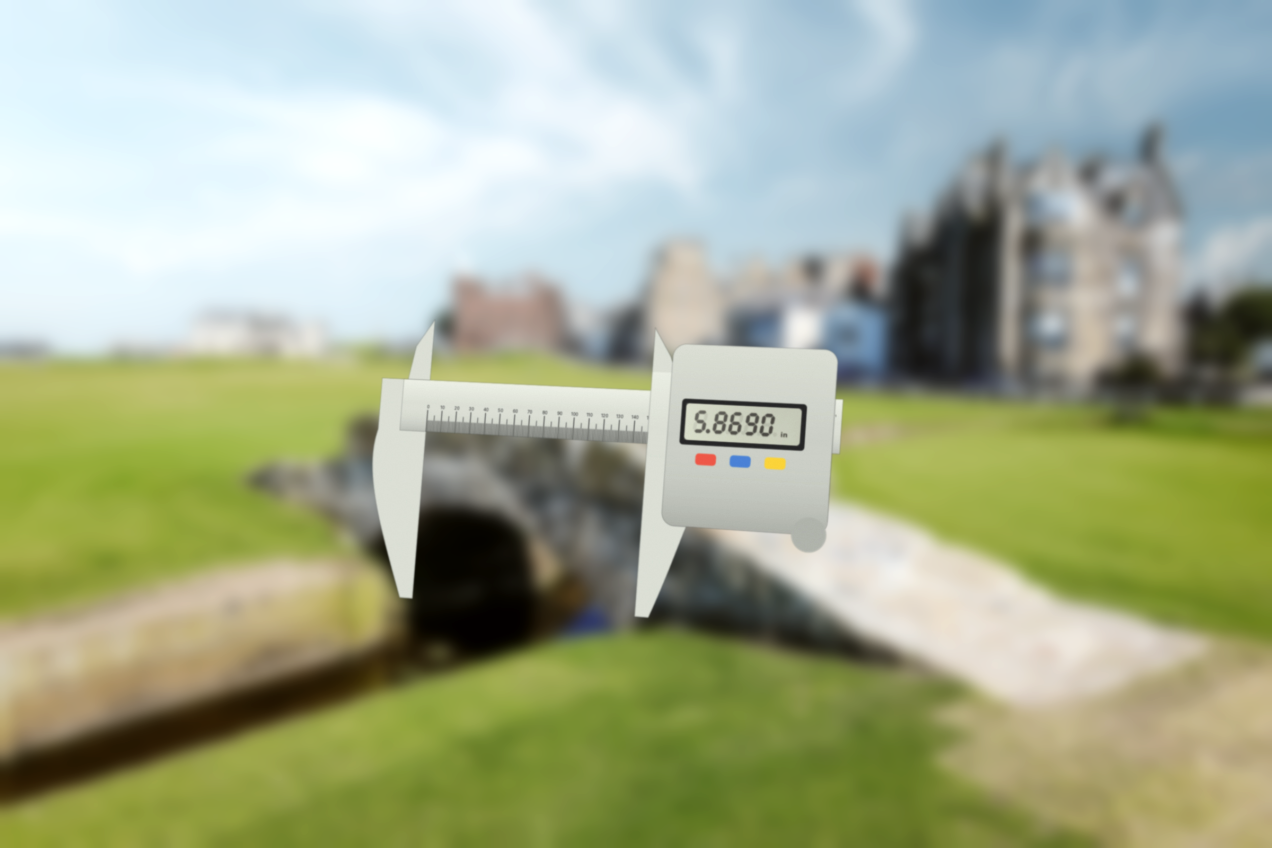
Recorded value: 5.8690
